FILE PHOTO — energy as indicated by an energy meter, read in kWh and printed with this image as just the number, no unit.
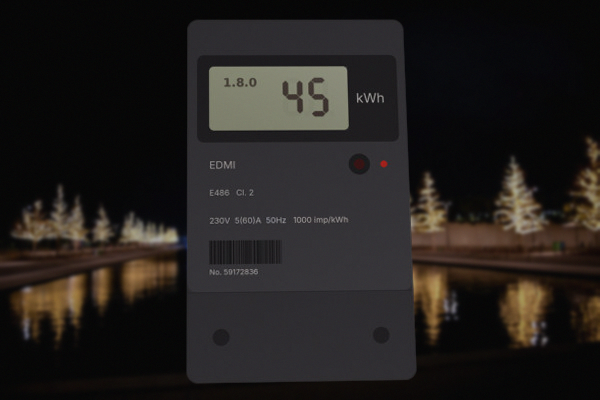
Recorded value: 45
